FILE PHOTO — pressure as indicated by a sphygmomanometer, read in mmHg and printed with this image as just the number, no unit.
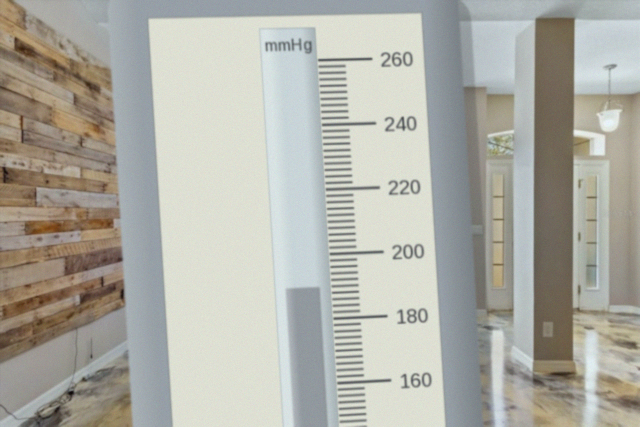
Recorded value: 190
